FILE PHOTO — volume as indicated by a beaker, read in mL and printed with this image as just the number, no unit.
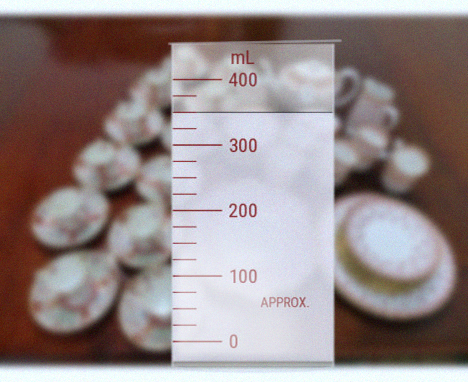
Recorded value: 350
